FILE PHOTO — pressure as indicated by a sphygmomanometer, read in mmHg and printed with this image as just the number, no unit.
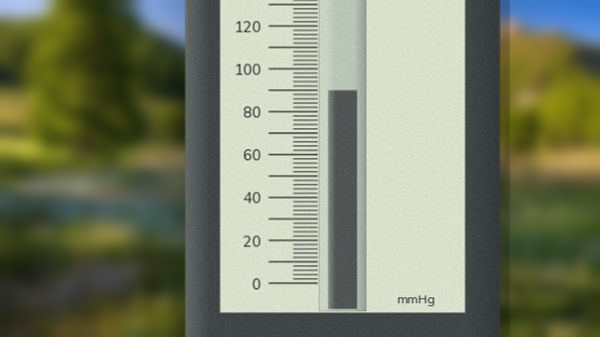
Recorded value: 90
